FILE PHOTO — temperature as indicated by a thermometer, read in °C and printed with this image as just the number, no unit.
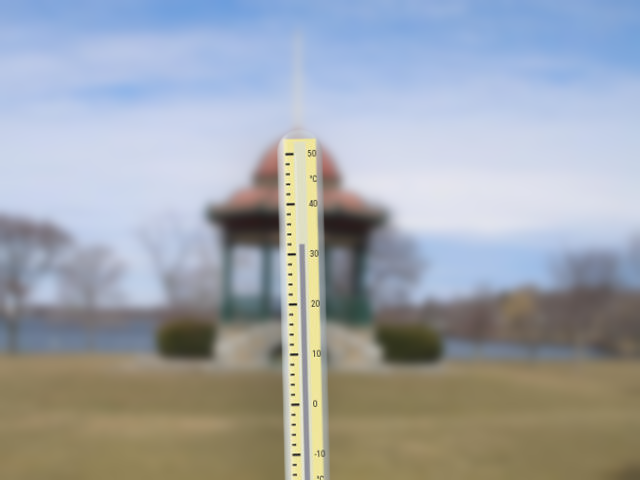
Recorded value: 32
